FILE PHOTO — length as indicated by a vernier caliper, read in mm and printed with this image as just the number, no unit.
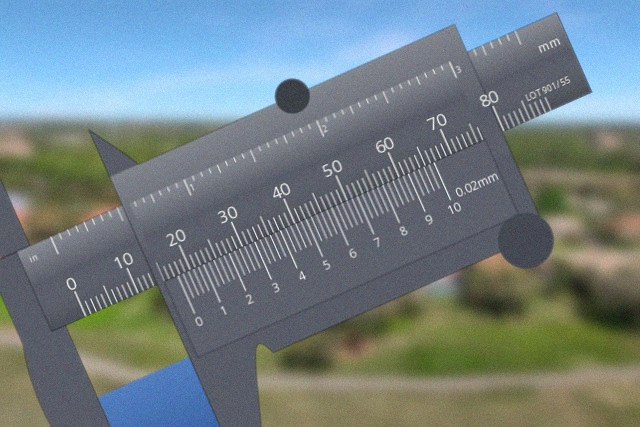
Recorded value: 17.6
